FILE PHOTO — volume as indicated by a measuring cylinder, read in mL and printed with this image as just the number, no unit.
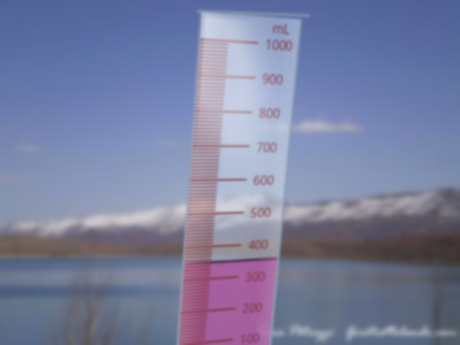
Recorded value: 350
